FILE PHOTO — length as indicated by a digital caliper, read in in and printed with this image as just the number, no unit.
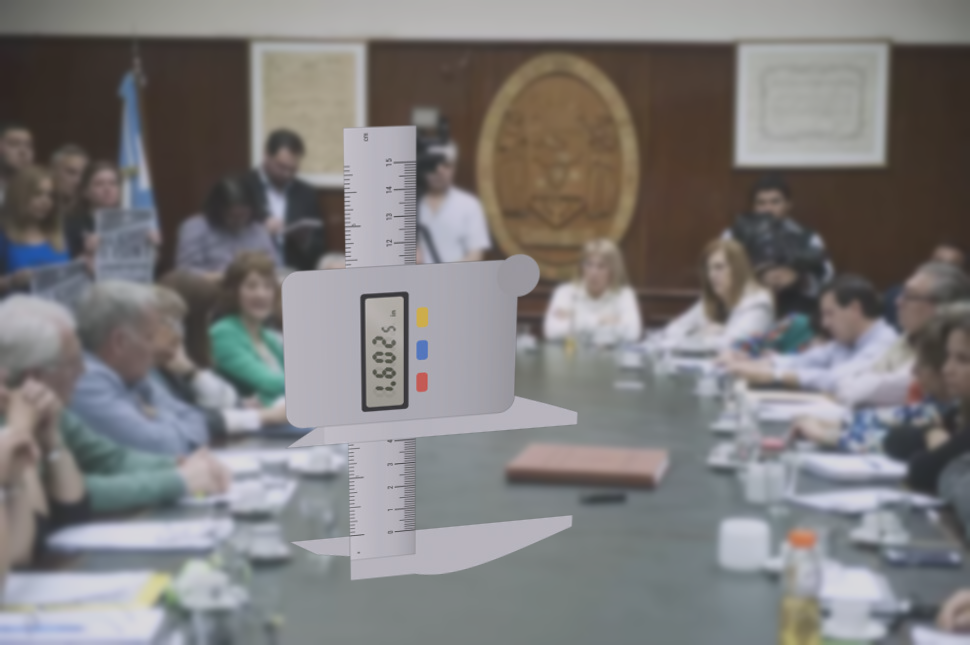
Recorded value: 1.6025
